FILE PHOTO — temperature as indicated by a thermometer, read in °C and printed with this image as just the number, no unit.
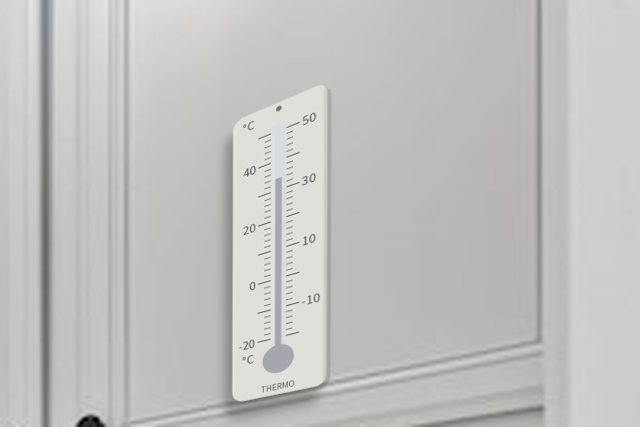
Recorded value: 34
